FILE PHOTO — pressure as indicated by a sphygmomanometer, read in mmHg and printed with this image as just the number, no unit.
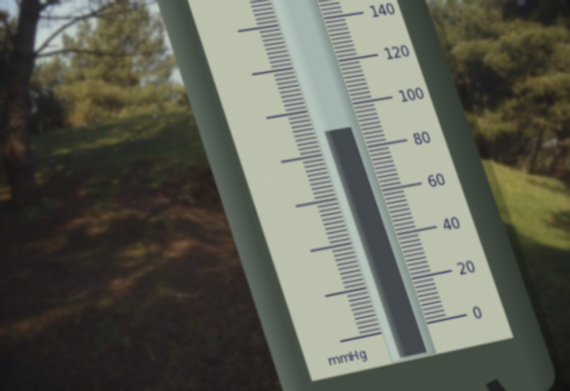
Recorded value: 90
